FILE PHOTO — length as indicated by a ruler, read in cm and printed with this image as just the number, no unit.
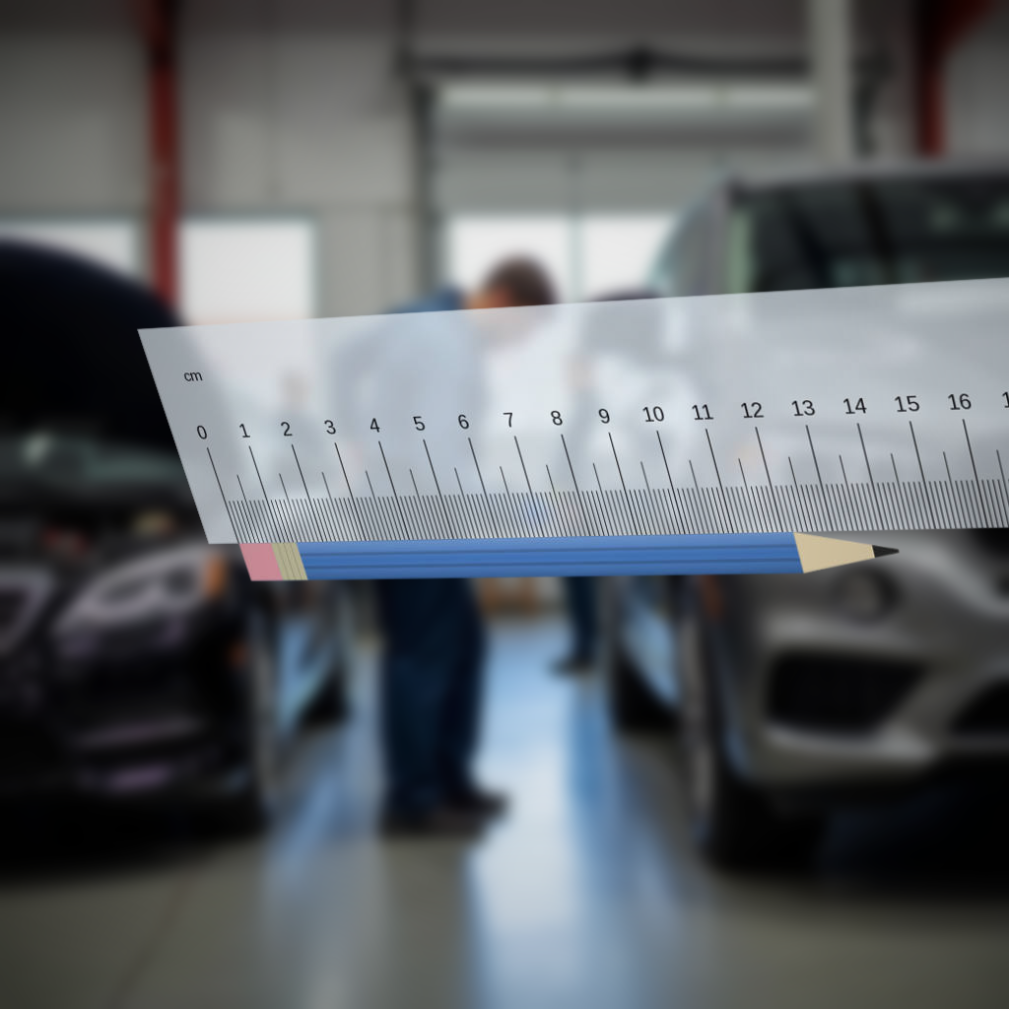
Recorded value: 14.2
